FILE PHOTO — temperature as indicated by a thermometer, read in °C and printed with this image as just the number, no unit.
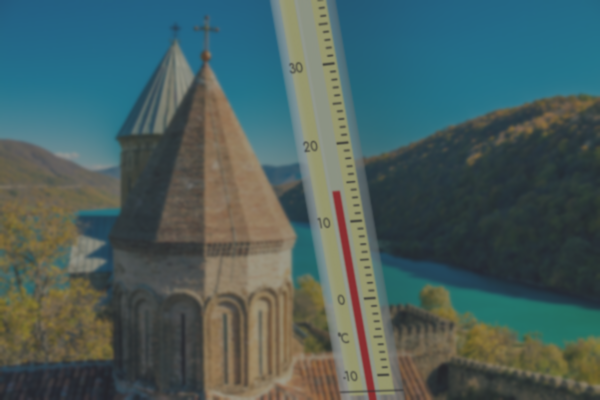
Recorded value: 14
